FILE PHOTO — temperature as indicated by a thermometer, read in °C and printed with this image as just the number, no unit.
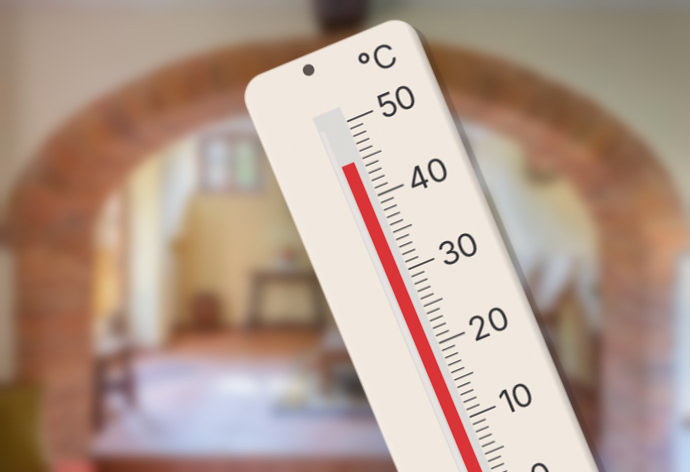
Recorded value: 45
